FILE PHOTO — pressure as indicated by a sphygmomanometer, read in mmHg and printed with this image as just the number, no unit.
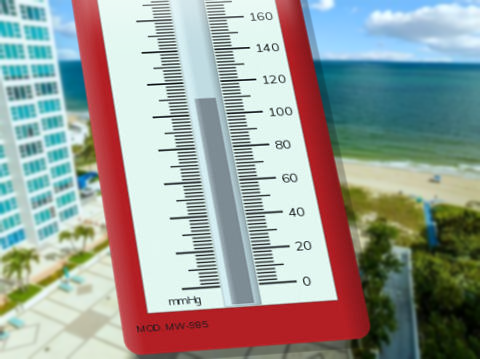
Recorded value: 110
